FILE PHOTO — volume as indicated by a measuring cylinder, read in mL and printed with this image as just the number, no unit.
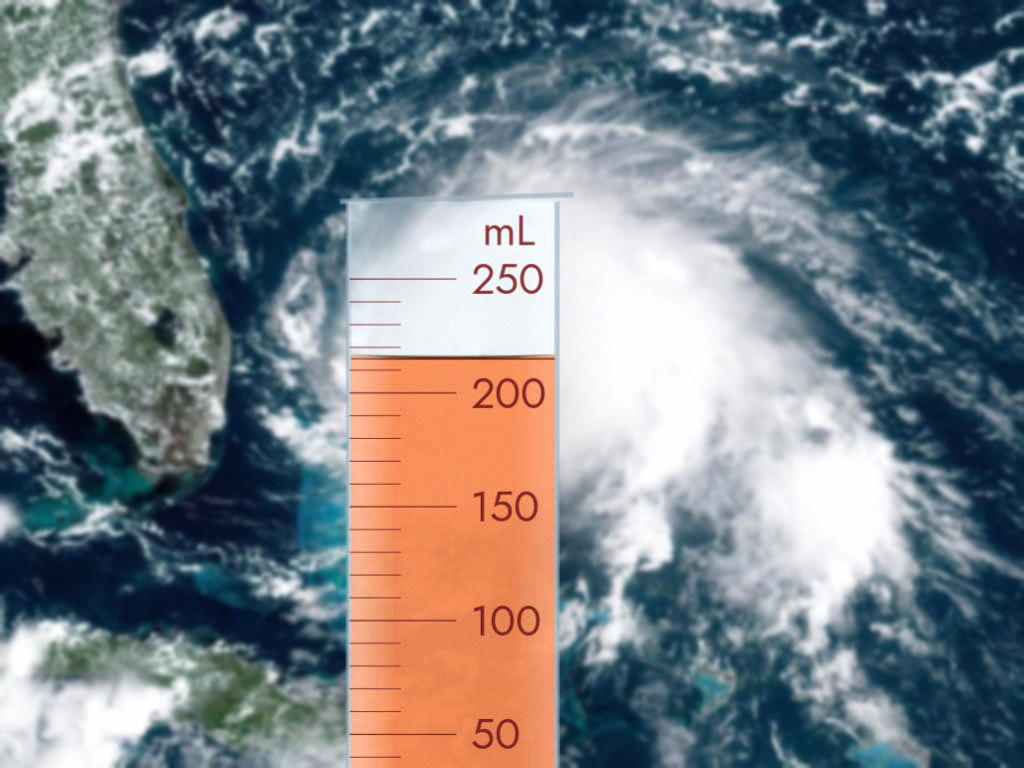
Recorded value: 215
